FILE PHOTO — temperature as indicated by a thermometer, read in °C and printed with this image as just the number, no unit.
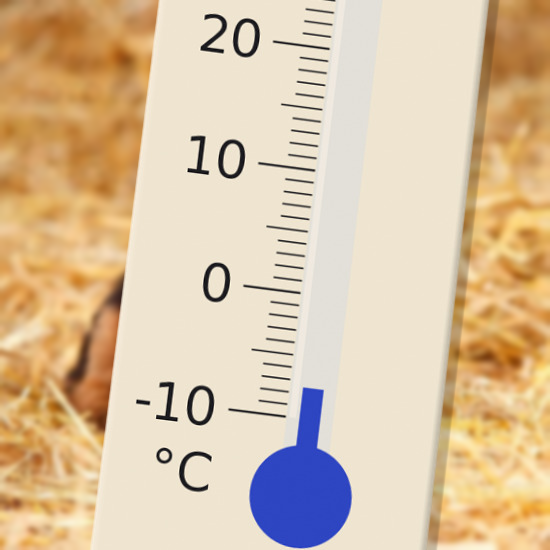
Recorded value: -7.5
